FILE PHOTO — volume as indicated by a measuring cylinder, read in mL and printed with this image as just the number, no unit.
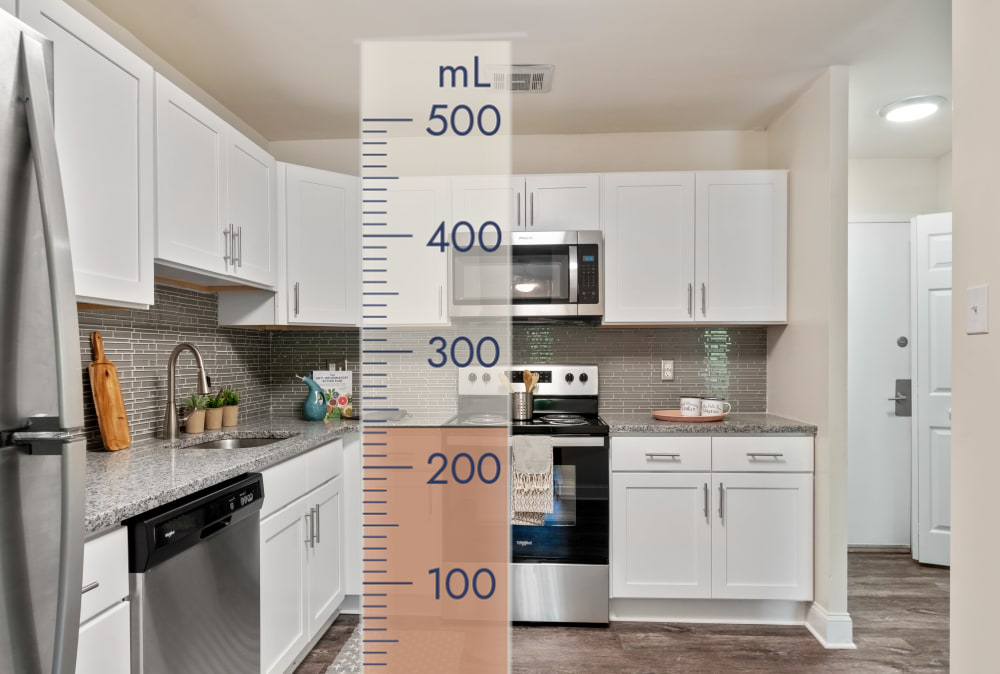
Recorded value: 235
